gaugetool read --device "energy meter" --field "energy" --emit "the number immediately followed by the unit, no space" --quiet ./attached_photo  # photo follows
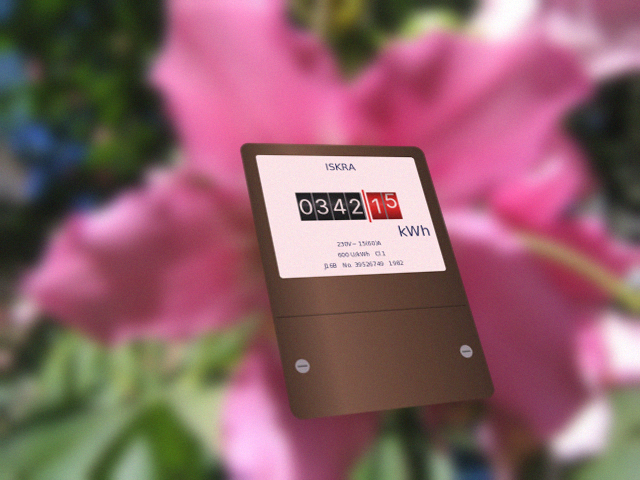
342.15kWh
